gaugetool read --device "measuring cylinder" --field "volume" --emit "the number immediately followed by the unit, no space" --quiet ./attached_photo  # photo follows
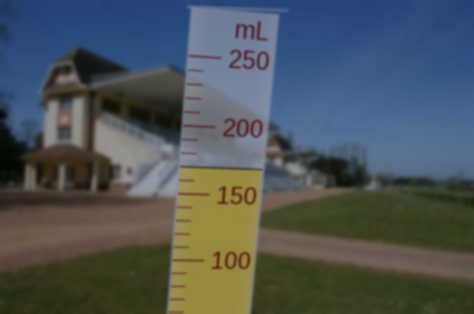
170mL
